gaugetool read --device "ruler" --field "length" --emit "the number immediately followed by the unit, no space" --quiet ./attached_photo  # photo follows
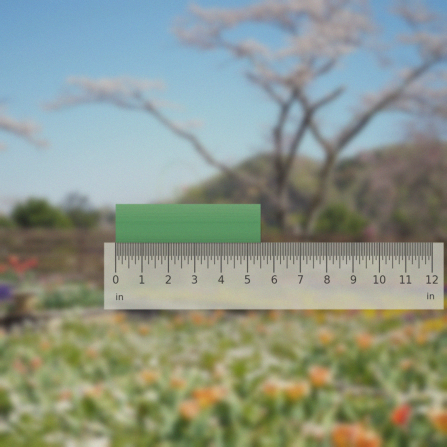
5.5in
